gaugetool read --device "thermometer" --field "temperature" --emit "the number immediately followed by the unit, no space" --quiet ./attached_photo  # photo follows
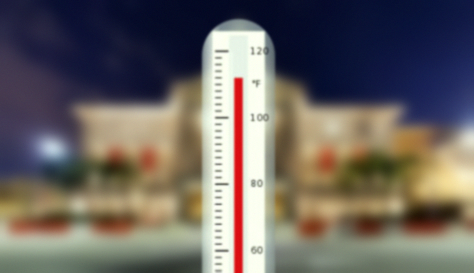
112°F
